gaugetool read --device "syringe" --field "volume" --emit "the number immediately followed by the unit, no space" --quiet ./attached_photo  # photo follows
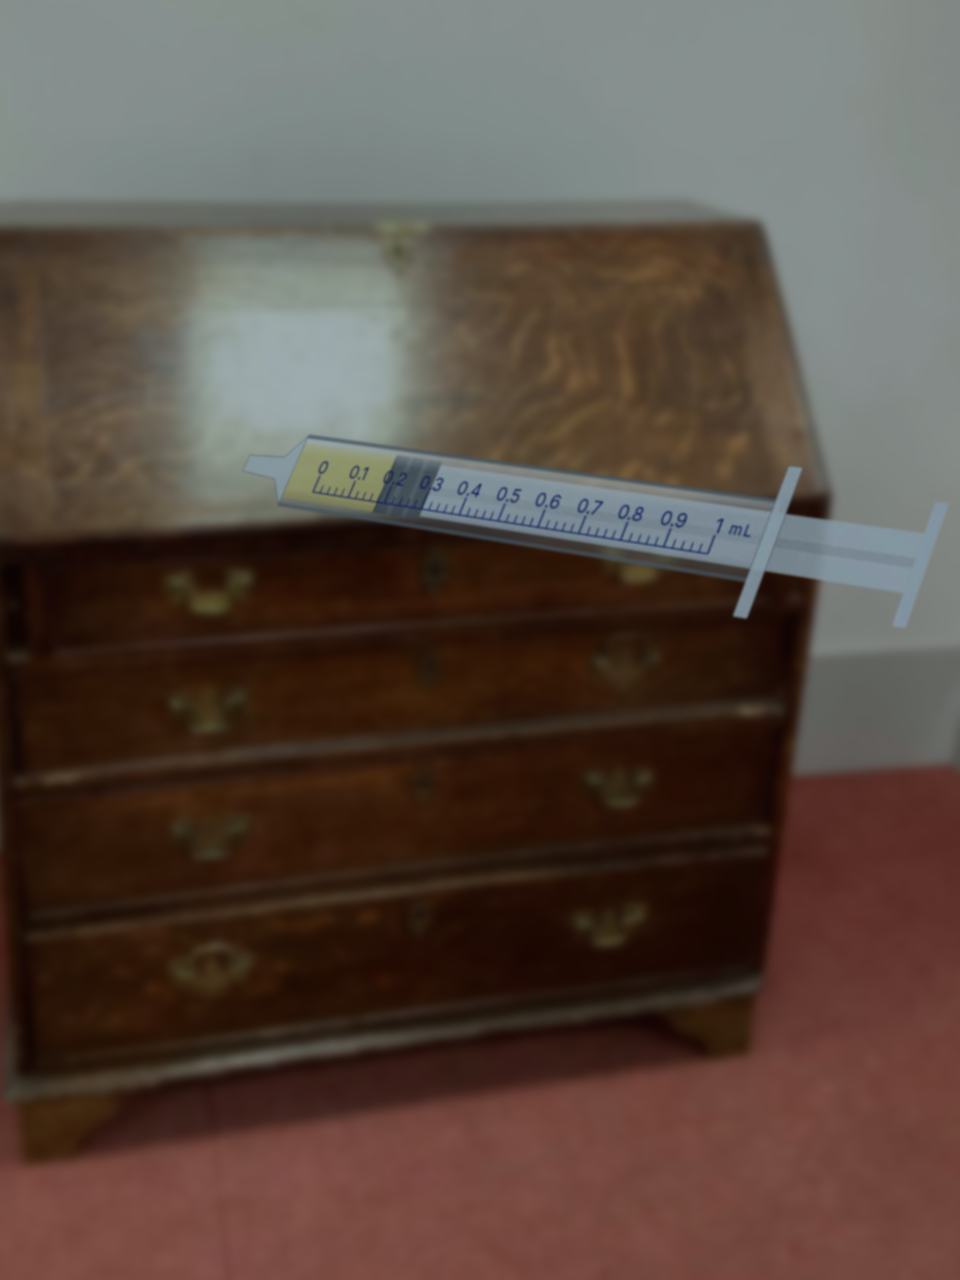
0.18mL
